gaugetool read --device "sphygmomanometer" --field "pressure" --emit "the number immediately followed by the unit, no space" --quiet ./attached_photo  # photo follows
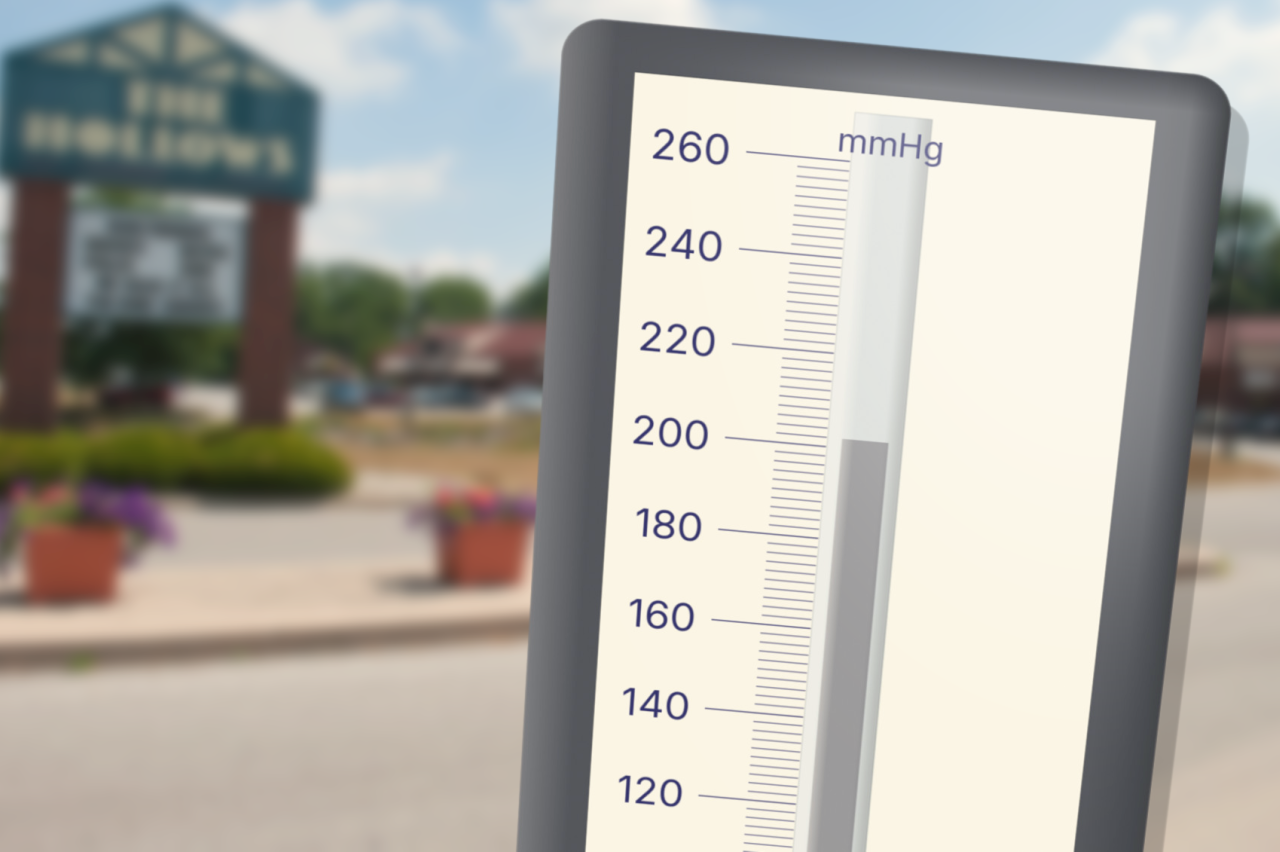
202mmHg
